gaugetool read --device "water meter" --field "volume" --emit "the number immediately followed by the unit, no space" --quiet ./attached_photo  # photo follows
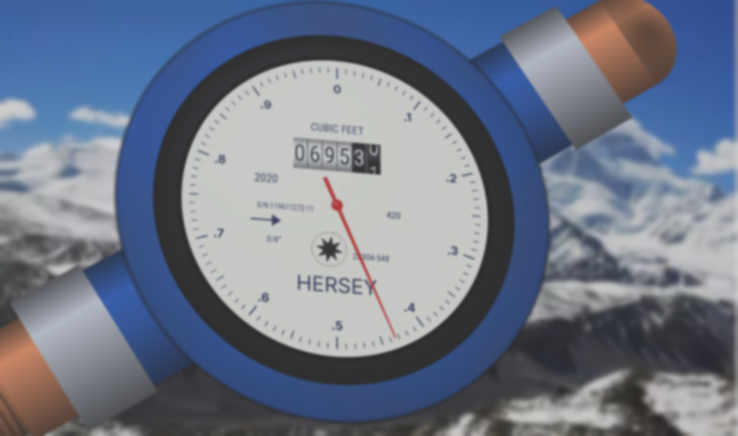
69530.43ft³
